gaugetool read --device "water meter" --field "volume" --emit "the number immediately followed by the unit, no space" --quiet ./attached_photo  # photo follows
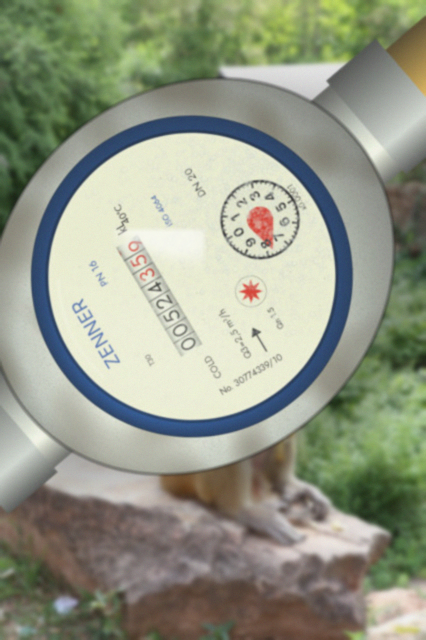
524.3587kL
